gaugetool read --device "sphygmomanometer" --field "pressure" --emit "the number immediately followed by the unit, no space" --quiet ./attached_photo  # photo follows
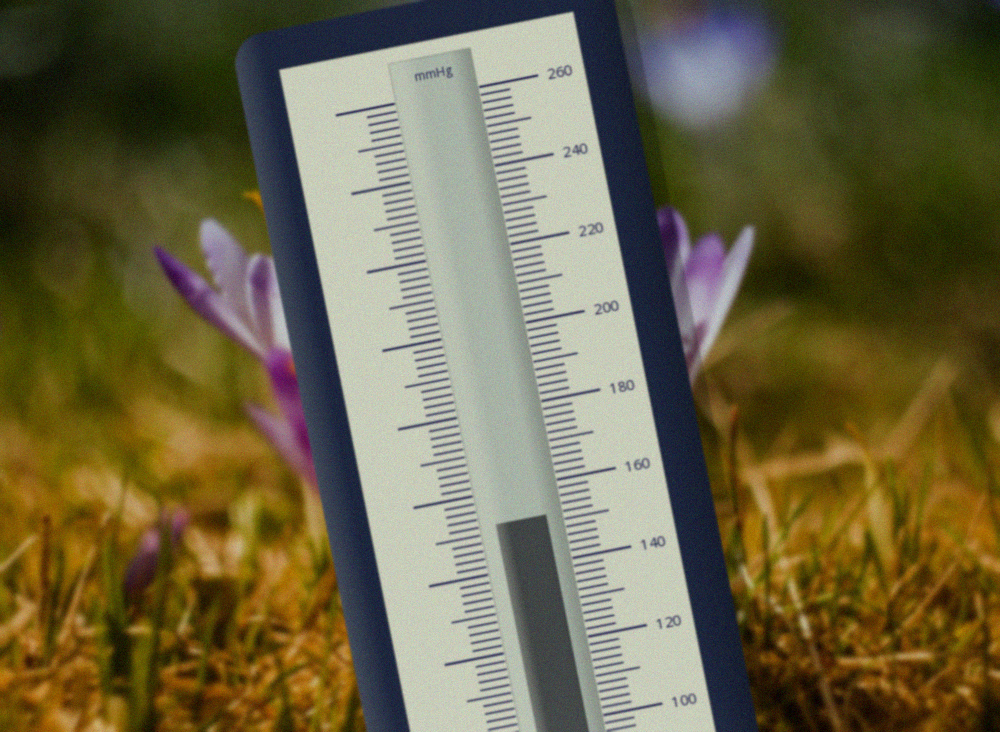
152mmHg
